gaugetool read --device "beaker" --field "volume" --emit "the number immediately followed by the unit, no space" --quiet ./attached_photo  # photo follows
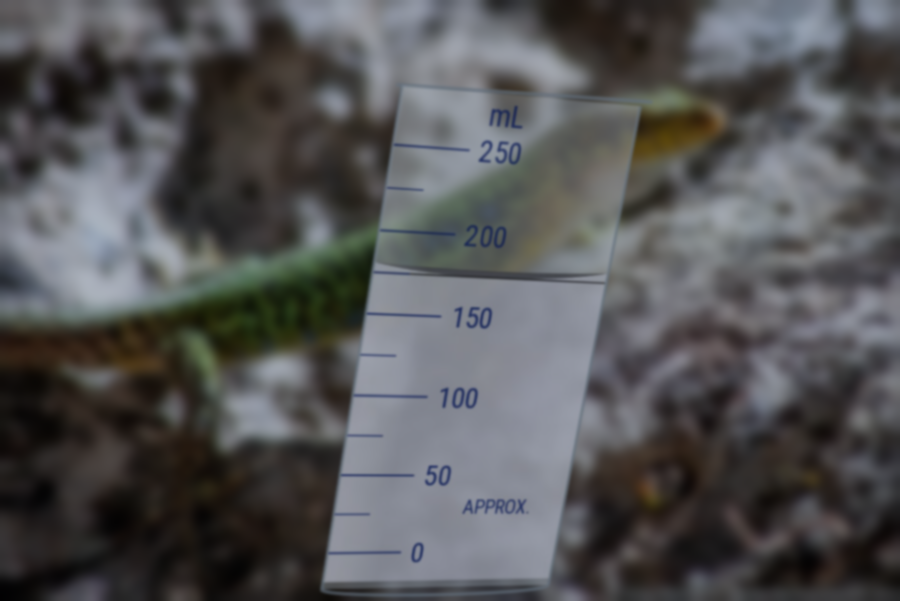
175mL
